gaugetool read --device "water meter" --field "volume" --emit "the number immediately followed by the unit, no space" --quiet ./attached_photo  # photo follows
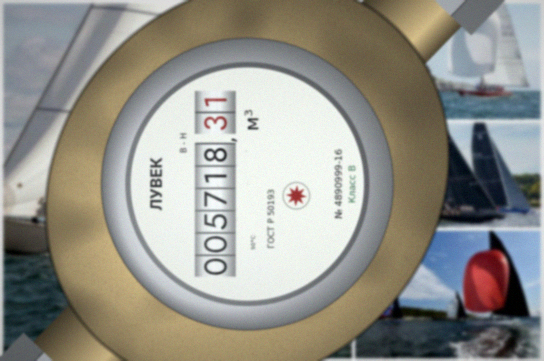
5718.31m³
